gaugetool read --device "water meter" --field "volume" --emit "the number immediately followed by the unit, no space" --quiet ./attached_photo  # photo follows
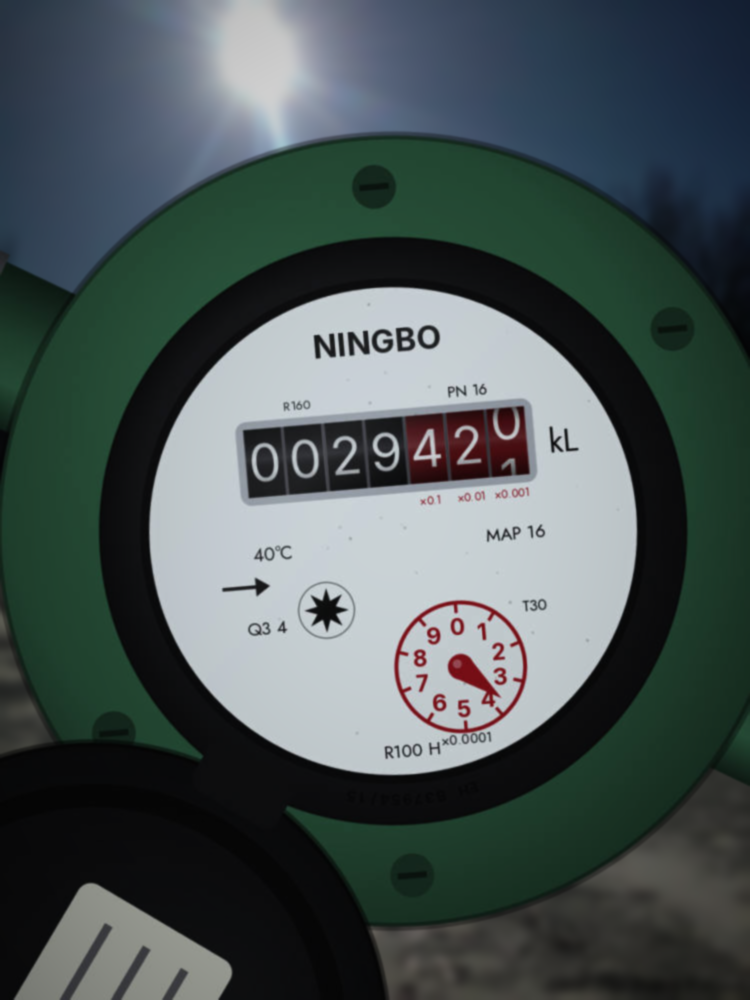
29.4203kL
